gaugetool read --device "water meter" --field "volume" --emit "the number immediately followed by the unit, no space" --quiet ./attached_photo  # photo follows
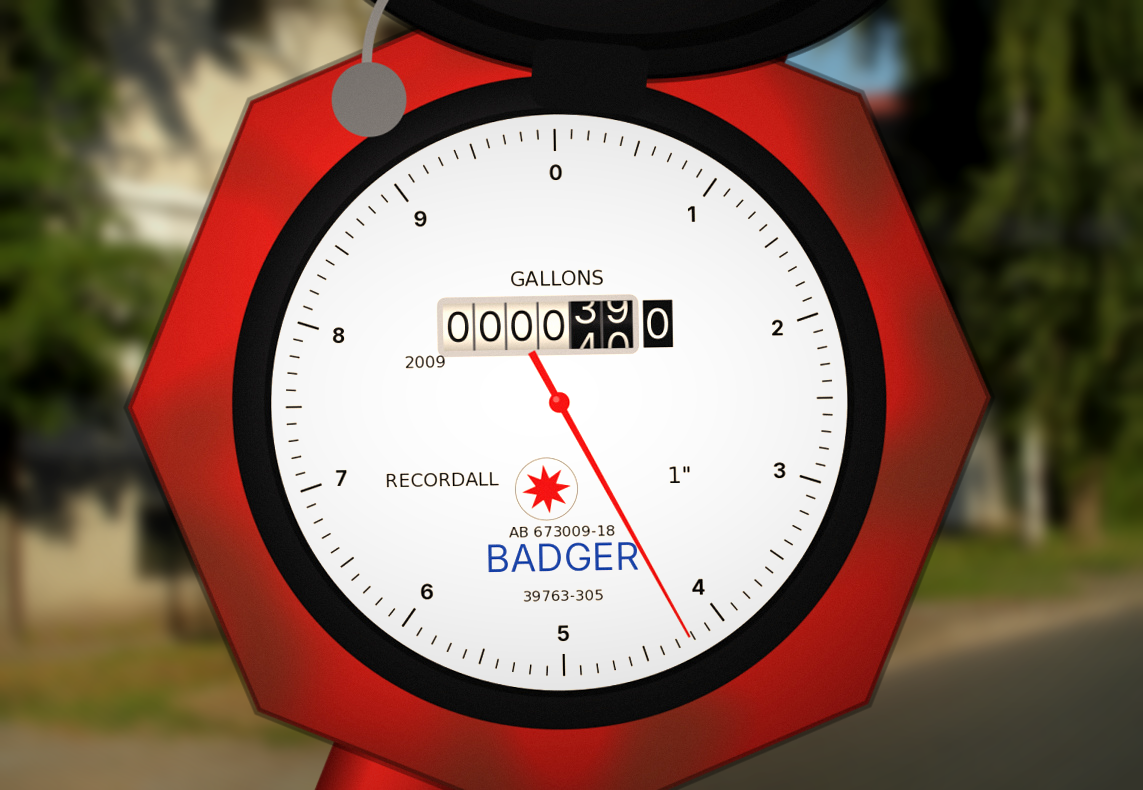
394.2gal
